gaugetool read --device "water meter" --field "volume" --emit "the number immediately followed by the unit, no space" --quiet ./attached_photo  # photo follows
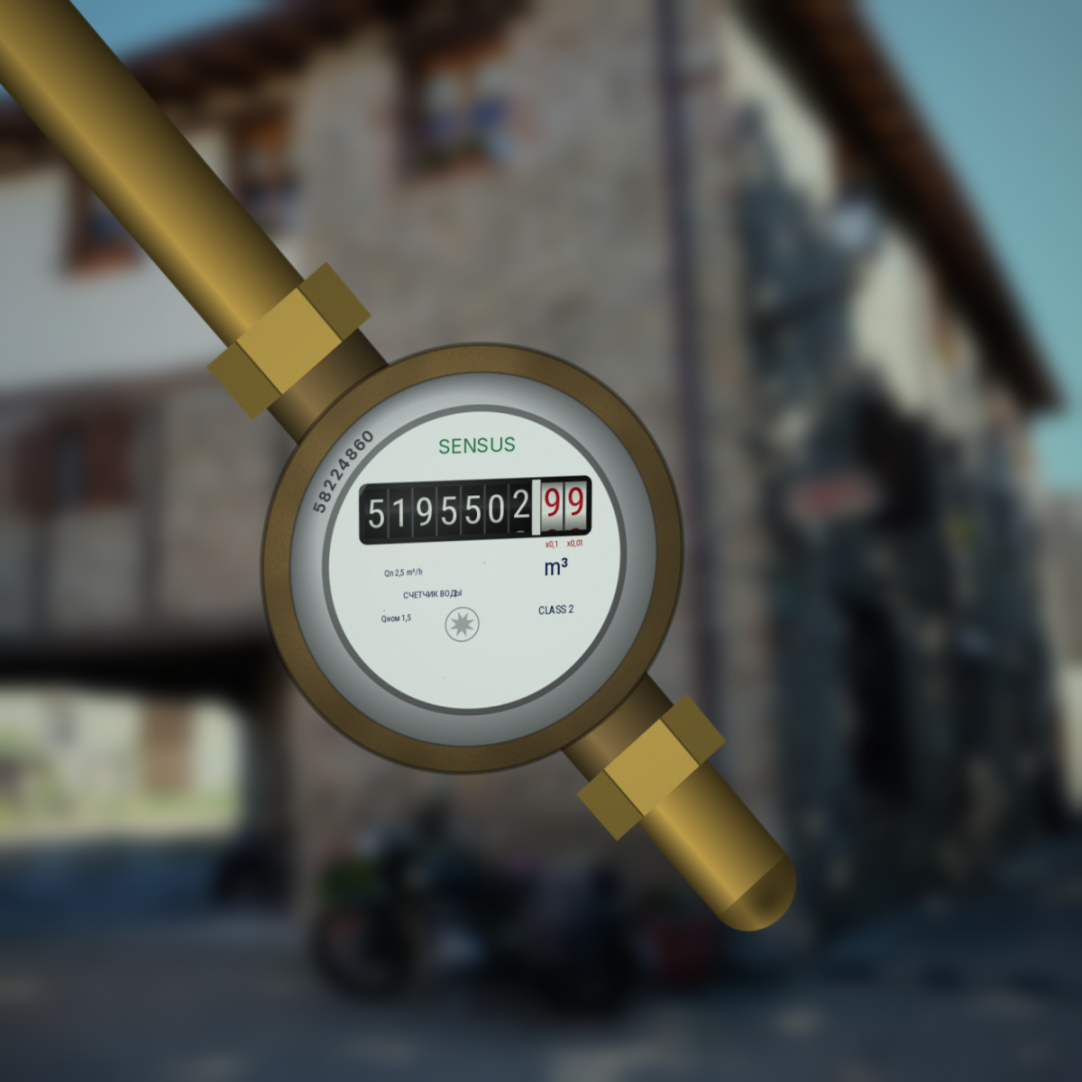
5195502.99m³
